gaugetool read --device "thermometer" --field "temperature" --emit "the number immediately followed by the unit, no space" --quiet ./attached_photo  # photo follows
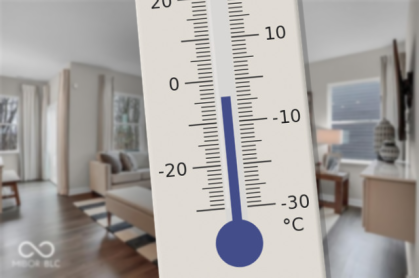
-4°C
